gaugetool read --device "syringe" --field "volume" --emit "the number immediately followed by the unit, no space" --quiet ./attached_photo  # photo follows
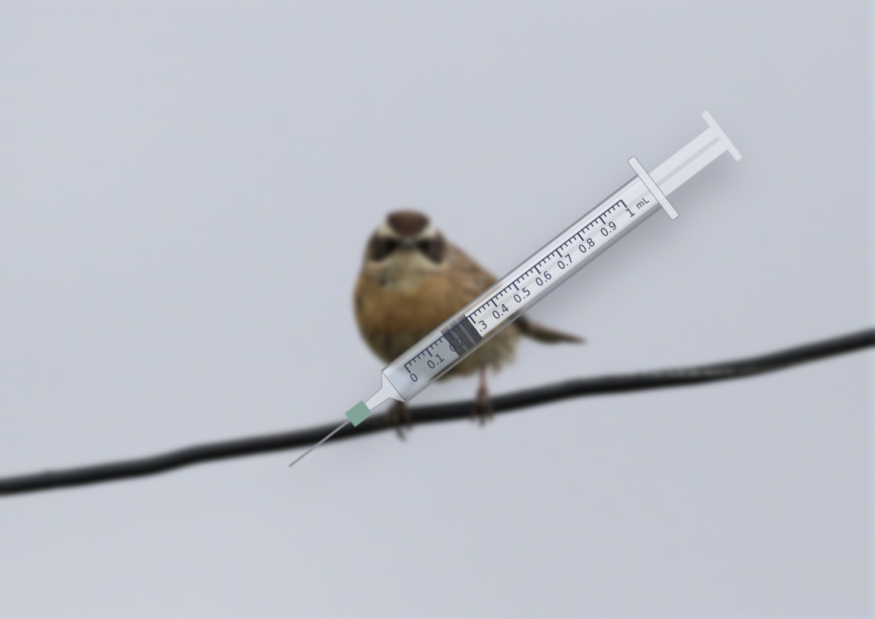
0.18mL
